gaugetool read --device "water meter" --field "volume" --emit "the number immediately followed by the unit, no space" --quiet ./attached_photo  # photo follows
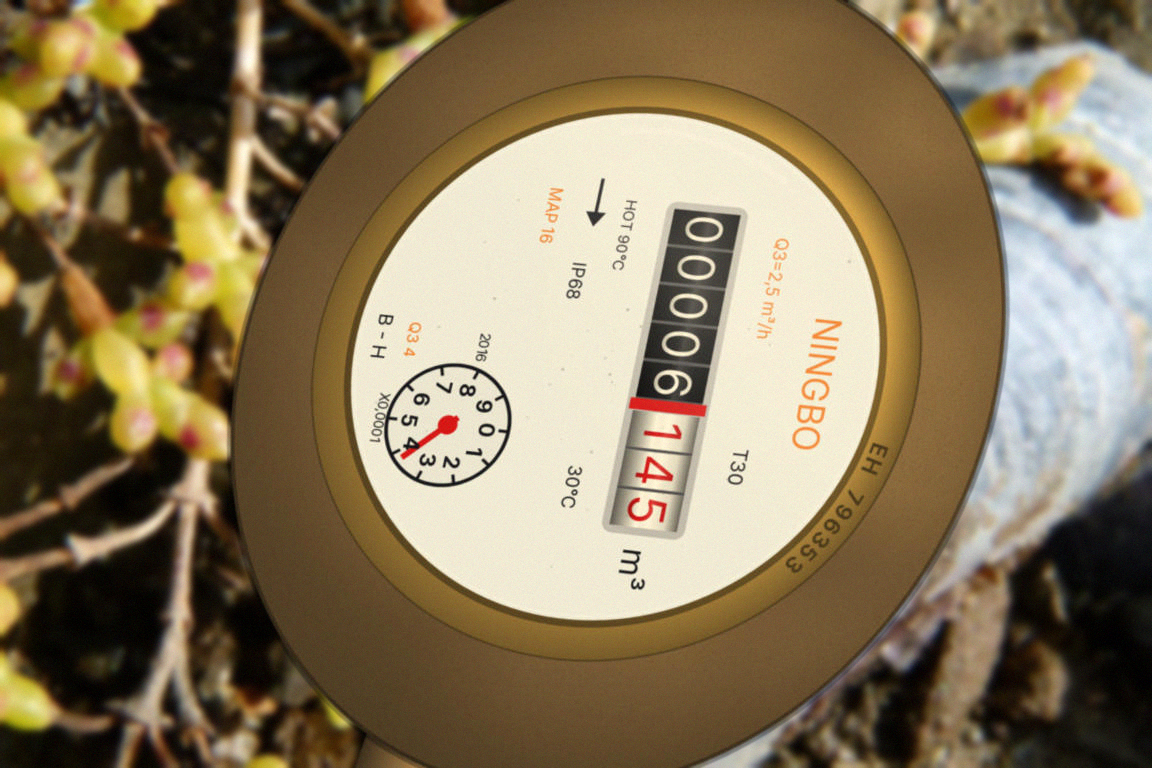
6.1453m³
